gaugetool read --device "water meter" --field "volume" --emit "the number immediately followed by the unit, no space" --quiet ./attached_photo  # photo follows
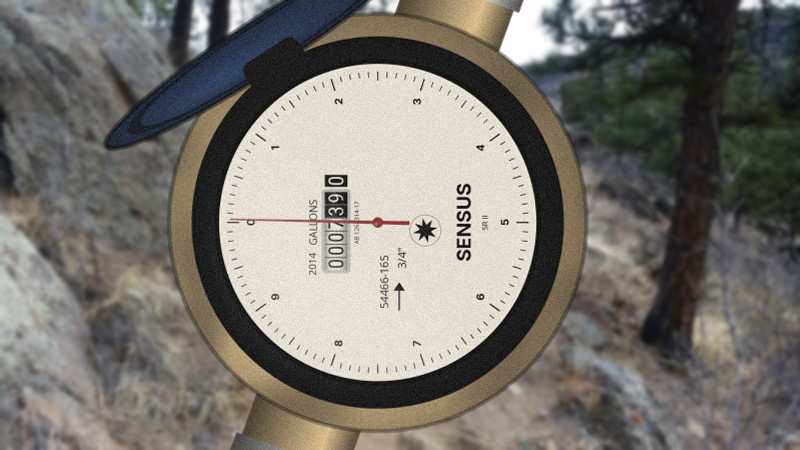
7390.0gal
